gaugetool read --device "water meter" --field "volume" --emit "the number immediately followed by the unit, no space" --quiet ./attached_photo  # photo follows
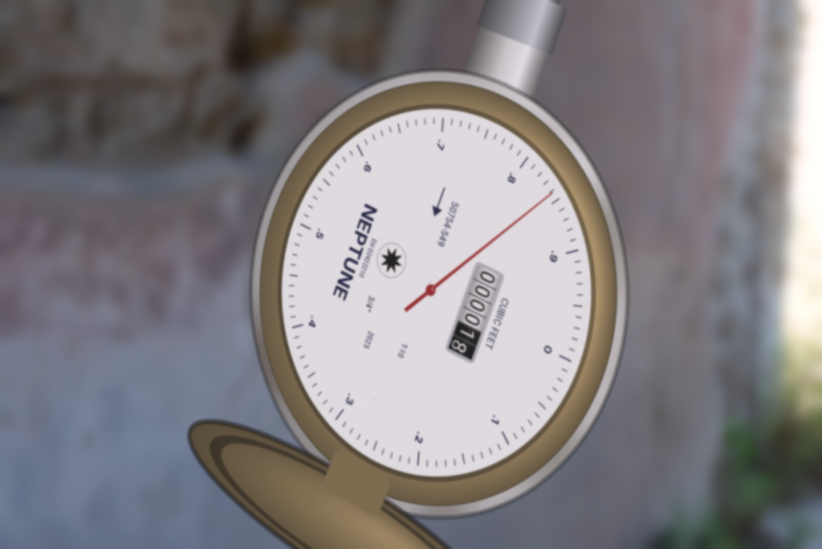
17.84ft³
